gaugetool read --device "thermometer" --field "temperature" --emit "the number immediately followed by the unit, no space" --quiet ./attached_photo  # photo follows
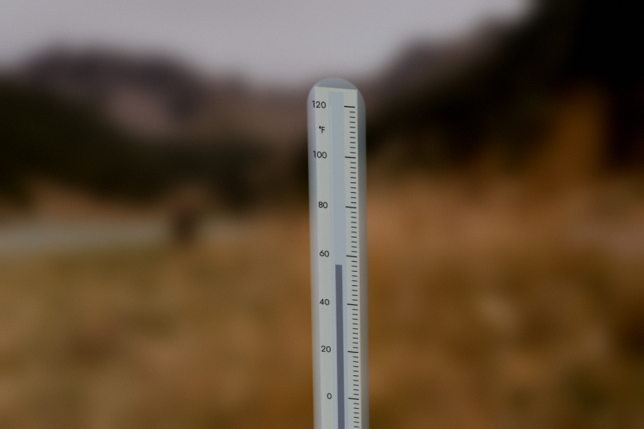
56°F
